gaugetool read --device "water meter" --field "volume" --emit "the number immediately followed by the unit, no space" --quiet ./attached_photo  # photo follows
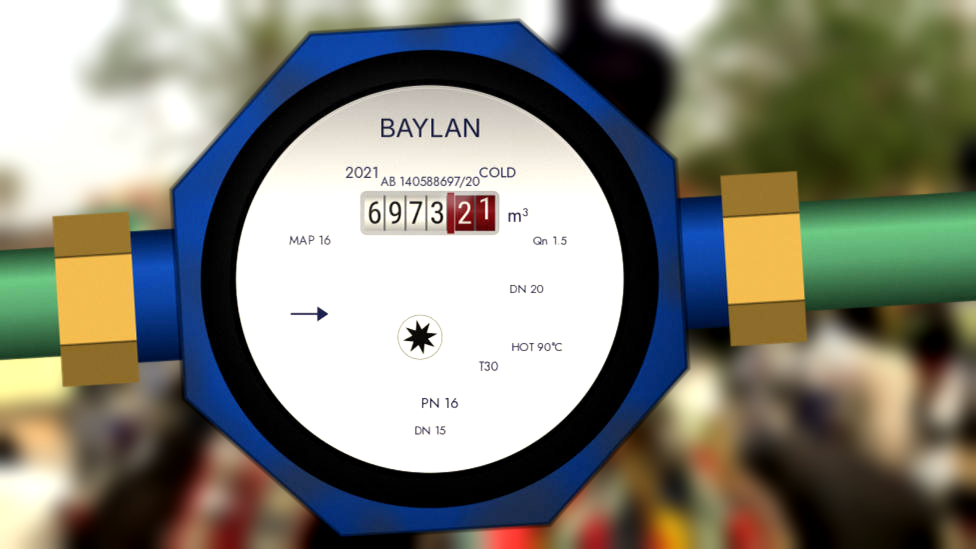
6973.21m³
